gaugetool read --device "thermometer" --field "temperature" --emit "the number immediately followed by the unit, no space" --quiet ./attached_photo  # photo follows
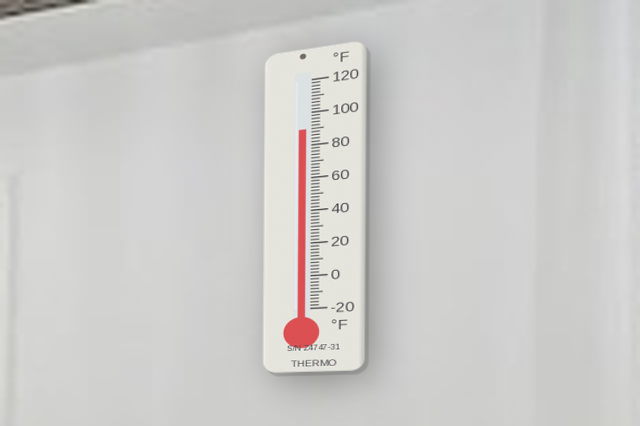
90°F
